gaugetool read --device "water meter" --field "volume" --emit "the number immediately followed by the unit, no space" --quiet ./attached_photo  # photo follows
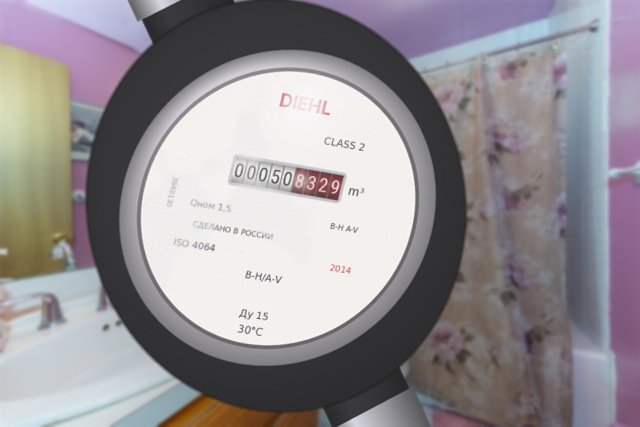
50.8329m³
